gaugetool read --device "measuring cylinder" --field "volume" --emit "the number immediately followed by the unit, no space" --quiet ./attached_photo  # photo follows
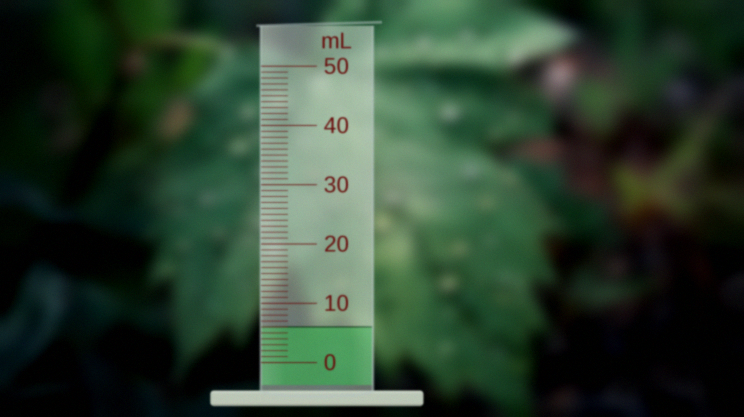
6mL
